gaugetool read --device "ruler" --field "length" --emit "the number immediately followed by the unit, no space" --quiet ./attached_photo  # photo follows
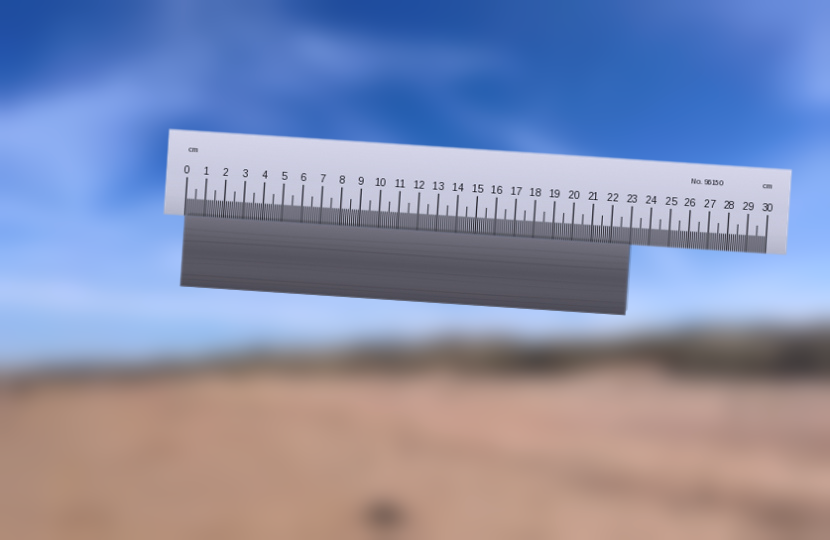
23cm
